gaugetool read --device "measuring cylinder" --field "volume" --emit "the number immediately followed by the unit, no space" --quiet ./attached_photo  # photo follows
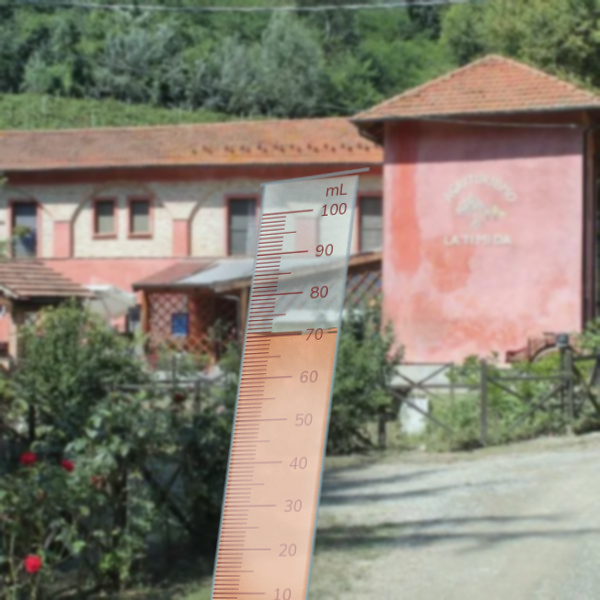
70mL
